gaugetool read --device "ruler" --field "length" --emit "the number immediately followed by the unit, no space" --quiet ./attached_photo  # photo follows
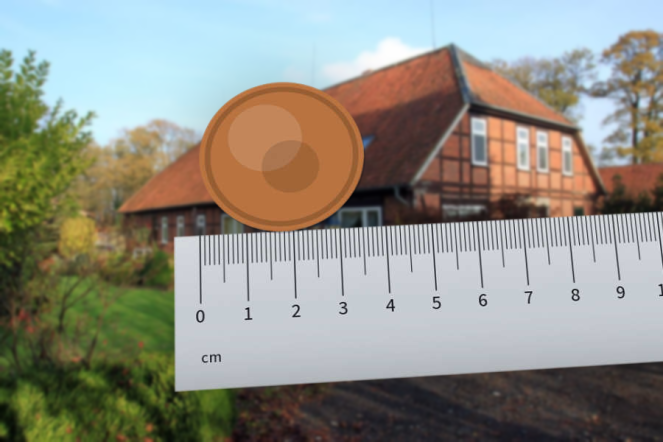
3.6cm
